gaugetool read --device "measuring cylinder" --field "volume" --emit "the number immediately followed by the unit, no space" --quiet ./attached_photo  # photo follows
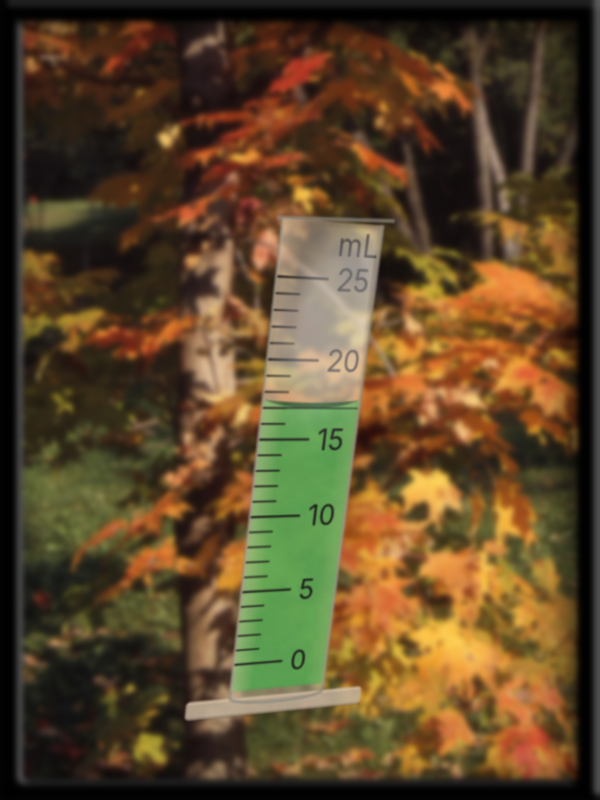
17mL
